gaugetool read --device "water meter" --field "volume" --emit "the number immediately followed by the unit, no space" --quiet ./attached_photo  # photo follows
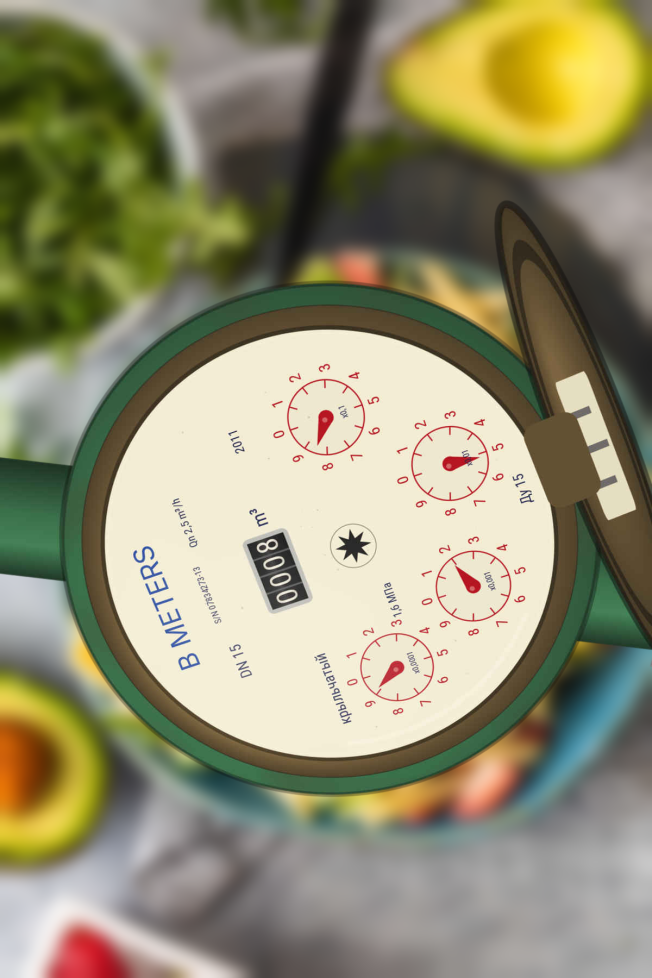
8.8519m³
